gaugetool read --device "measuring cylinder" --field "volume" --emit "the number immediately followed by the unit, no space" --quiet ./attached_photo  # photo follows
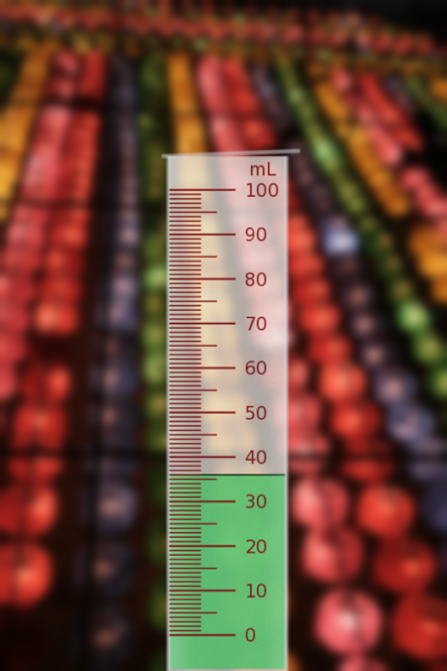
36mL
